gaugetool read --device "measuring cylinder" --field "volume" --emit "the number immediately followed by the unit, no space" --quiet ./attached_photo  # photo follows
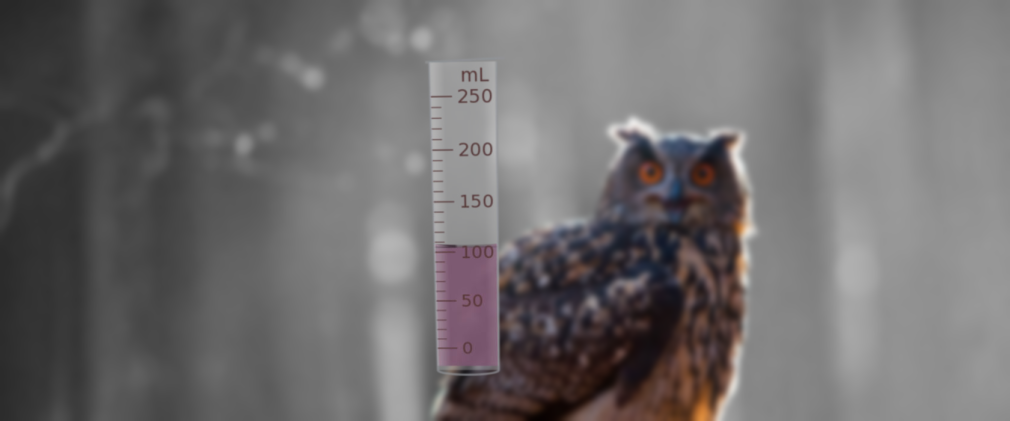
105mL
